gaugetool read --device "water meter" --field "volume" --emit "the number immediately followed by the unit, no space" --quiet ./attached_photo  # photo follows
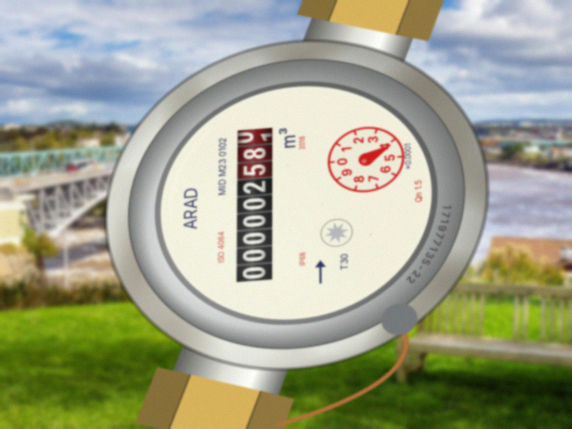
2.5804m³
